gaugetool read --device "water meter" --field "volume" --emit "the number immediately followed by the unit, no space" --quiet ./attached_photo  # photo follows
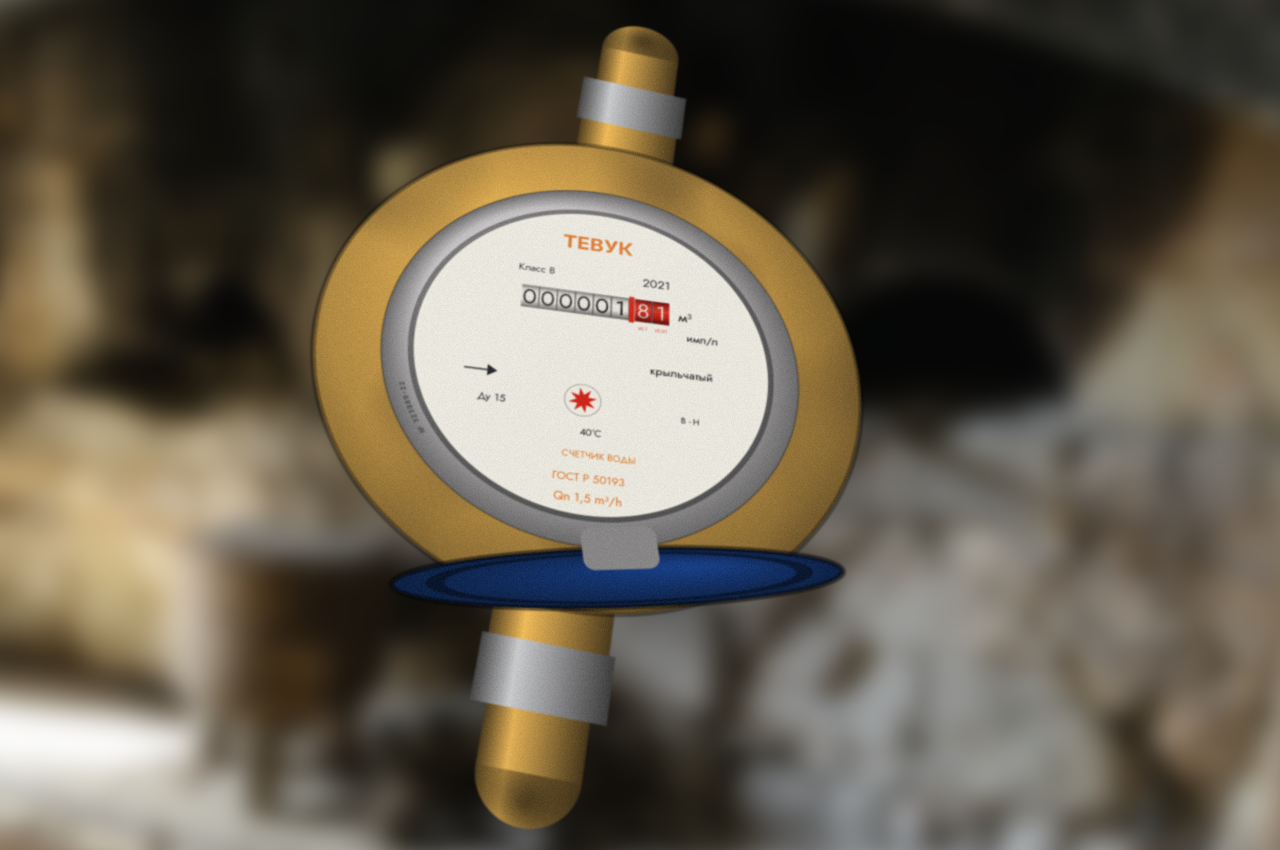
1.81m³
